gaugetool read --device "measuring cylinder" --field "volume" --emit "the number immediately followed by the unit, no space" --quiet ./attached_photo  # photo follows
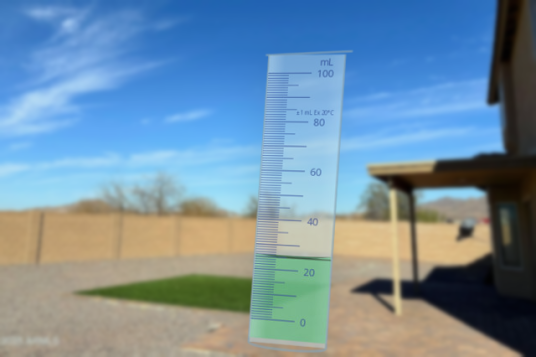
25mL
